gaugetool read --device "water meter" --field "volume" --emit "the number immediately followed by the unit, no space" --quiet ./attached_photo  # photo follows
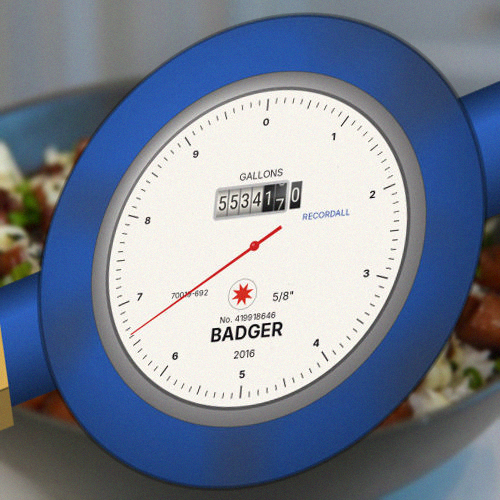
5534166.6gal
